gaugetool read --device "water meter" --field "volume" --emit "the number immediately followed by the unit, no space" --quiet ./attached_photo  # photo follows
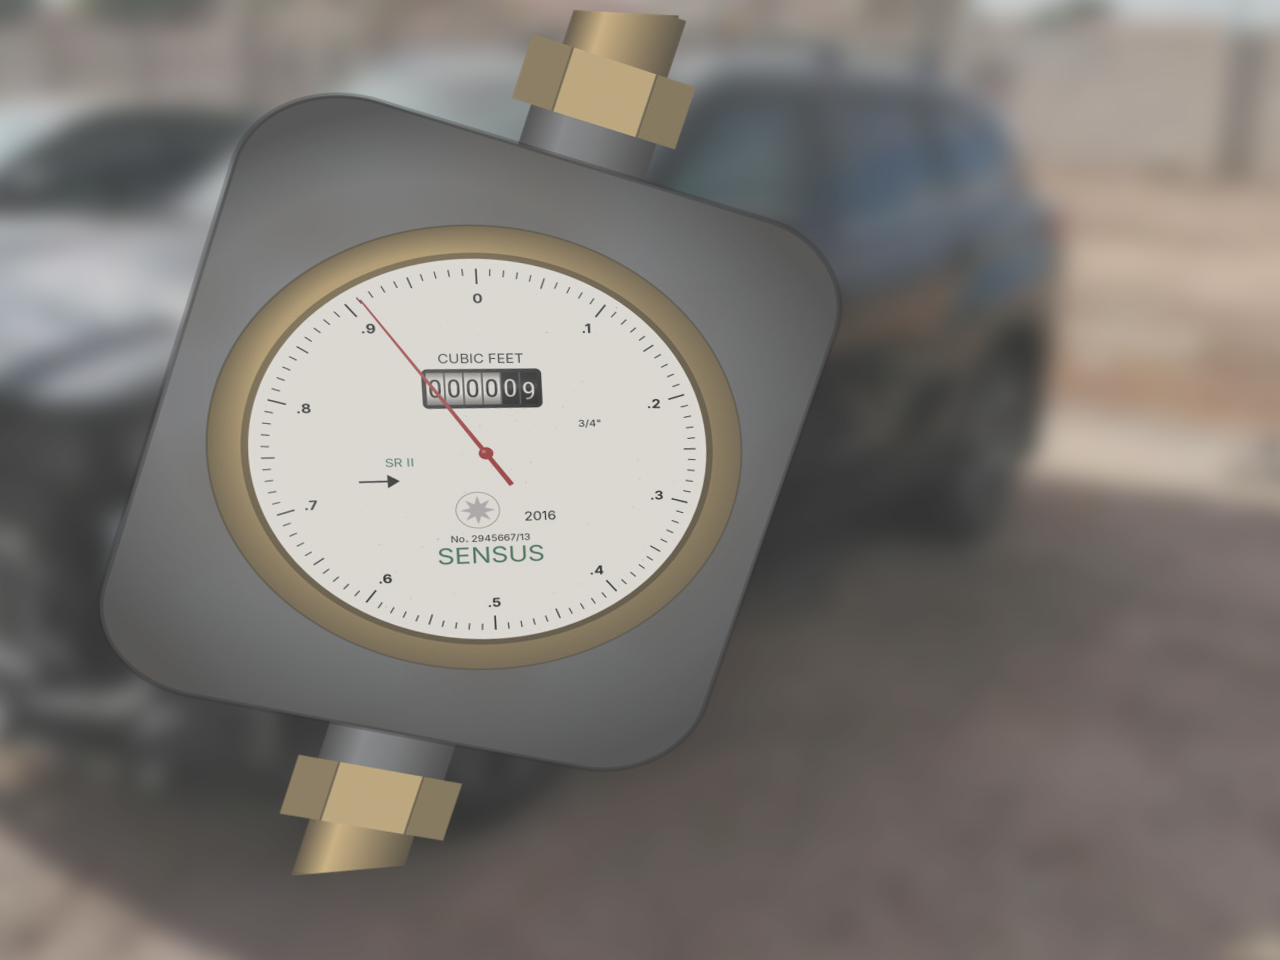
8.91ft³
